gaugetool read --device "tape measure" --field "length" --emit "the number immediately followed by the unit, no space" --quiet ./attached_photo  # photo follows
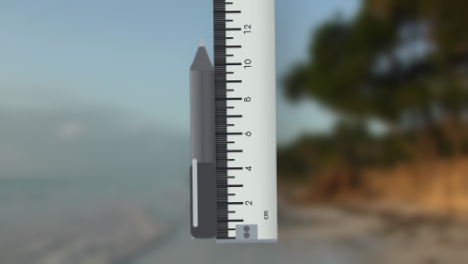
11.5cm
